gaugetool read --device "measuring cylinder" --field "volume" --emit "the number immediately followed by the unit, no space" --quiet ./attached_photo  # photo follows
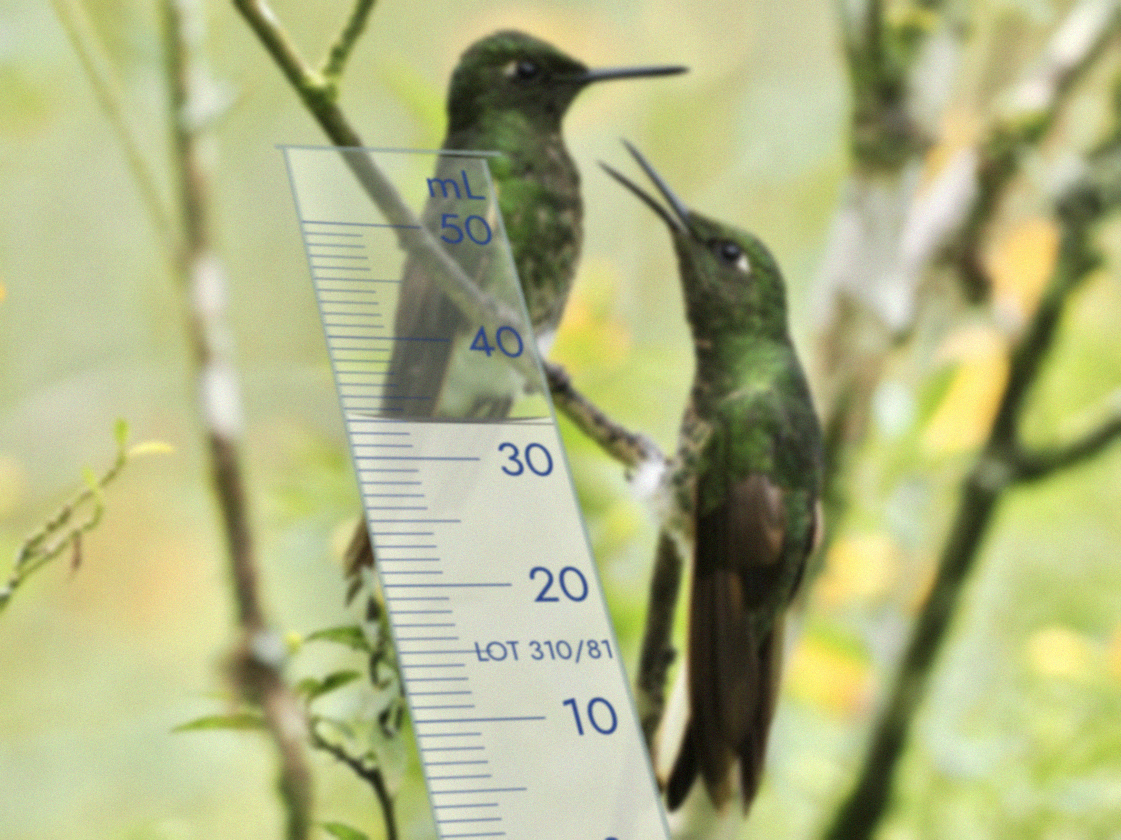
33mL
